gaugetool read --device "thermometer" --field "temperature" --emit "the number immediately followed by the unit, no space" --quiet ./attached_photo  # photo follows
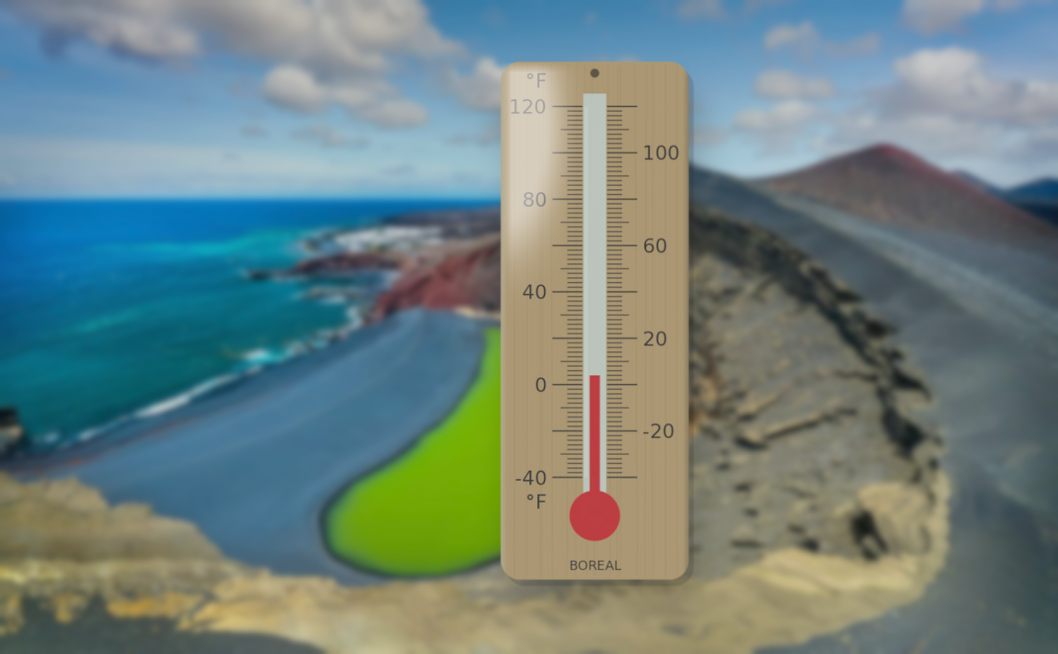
4°F
